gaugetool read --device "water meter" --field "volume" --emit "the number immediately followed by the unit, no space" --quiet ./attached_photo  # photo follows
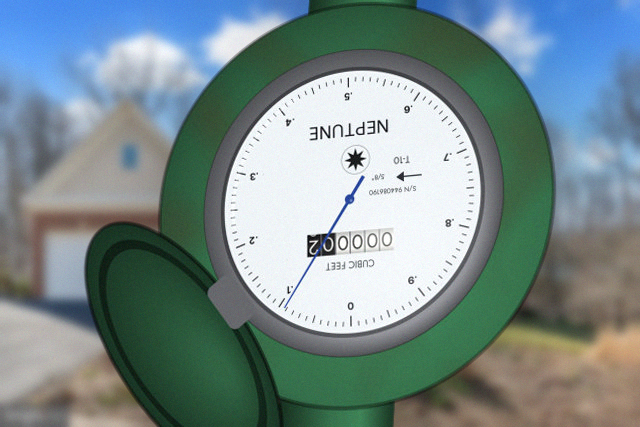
2.09ft³
